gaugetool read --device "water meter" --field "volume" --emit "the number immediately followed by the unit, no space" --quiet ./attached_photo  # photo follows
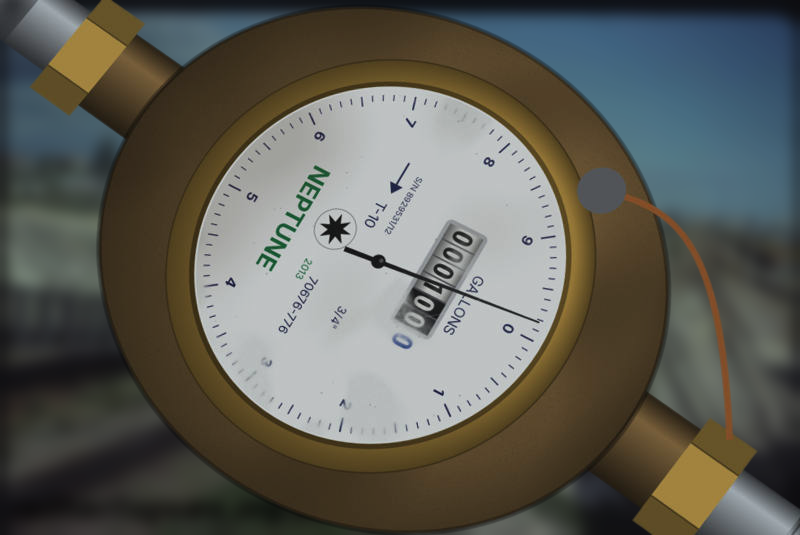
999.8gal
